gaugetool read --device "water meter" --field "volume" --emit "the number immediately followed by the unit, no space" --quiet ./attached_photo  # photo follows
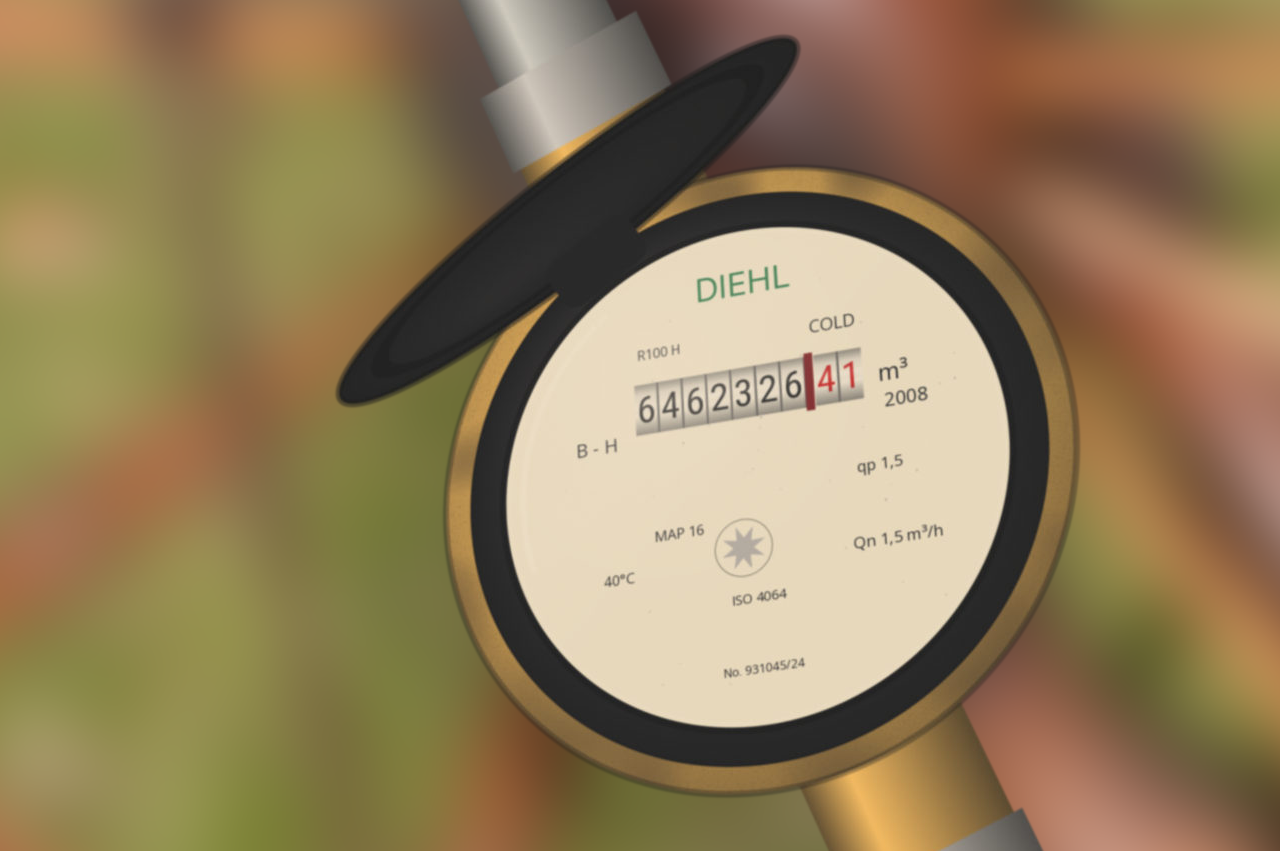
6462326.41m³
